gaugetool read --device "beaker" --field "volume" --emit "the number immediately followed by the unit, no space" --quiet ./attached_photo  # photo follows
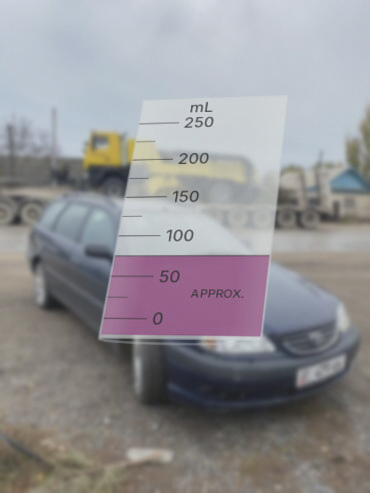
75mL
